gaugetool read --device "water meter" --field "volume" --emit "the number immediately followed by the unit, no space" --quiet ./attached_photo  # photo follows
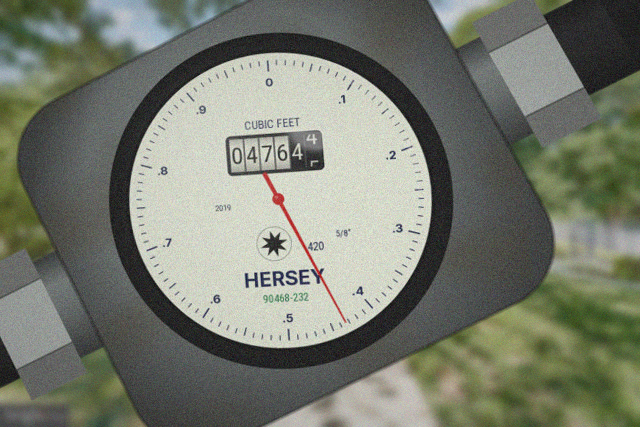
47644.43ft³
